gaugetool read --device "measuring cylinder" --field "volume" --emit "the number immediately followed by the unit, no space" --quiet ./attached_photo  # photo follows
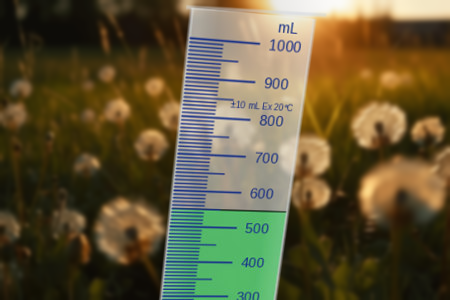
550mL
